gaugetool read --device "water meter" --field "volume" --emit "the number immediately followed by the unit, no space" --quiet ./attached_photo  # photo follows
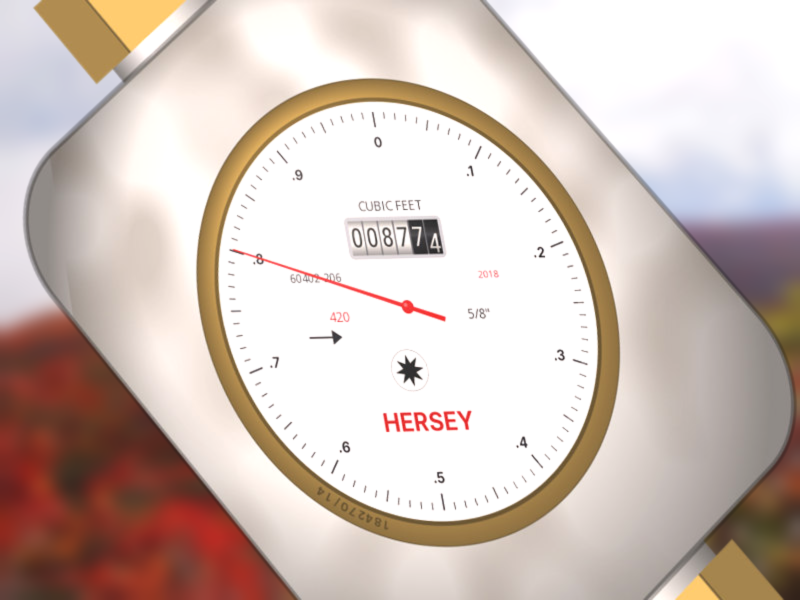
8773.80ft³
